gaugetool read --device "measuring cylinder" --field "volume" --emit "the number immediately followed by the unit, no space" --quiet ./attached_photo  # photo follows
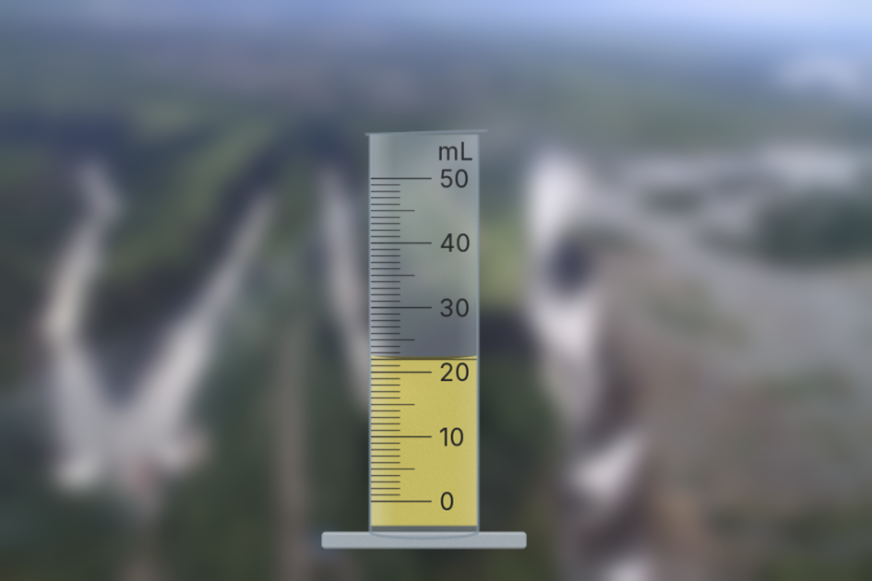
22mL
